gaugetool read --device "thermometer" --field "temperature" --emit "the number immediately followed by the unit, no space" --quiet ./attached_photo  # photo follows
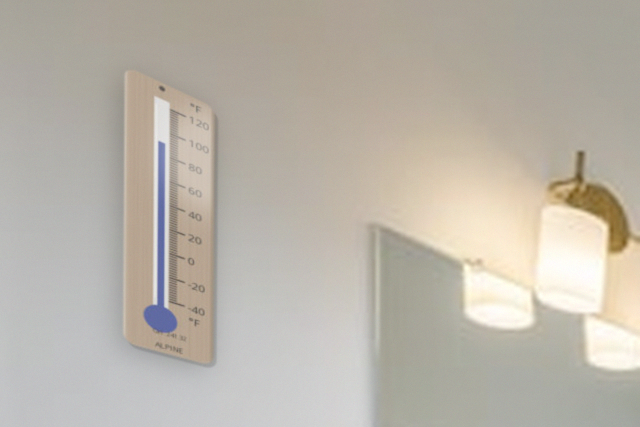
90°F
